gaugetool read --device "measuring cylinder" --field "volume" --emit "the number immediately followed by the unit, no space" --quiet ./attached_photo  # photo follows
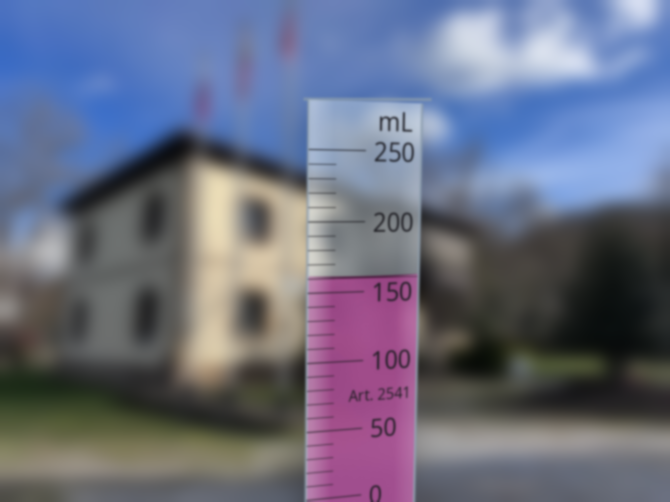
160mL
